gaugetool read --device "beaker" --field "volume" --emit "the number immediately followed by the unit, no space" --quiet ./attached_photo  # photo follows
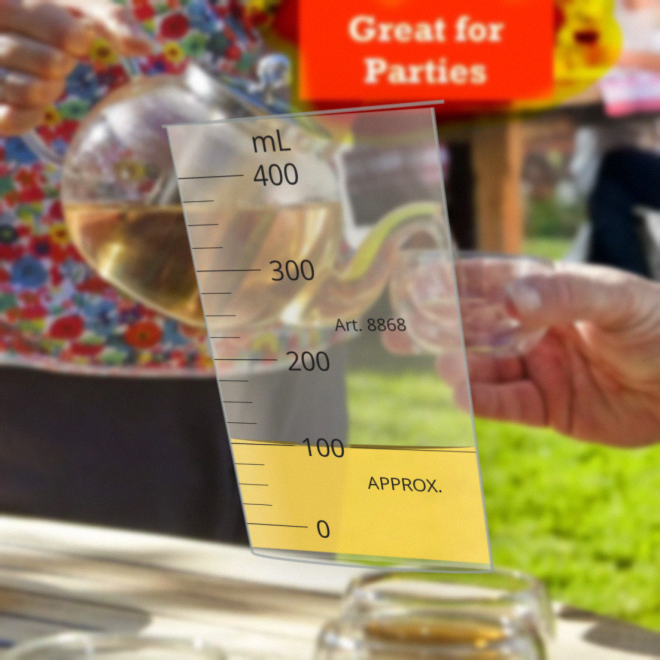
100mL
